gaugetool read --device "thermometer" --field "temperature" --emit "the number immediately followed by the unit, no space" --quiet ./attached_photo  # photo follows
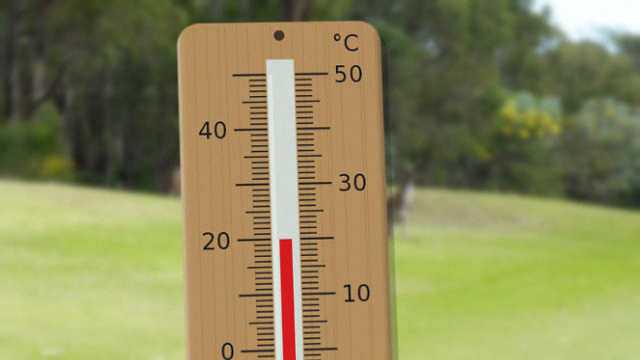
20°C
